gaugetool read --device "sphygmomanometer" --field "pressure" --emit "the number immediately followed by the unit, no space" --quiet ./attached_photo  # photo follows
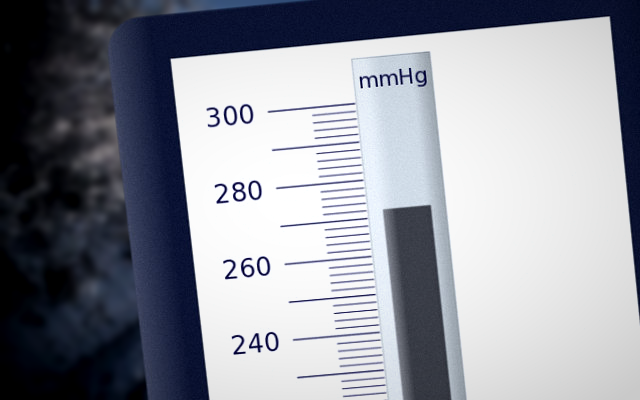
272mmHg
